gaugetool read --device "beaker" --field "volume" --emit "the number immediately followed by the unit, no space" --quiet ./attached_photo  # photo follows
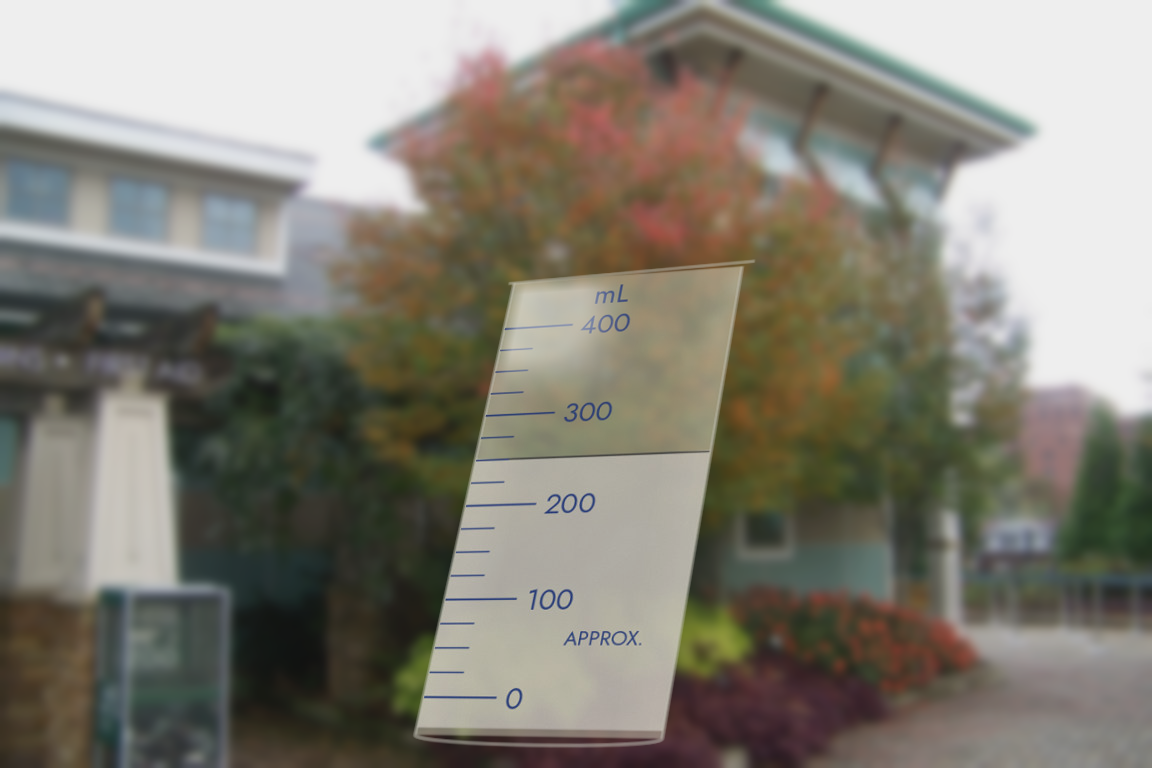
250mL
